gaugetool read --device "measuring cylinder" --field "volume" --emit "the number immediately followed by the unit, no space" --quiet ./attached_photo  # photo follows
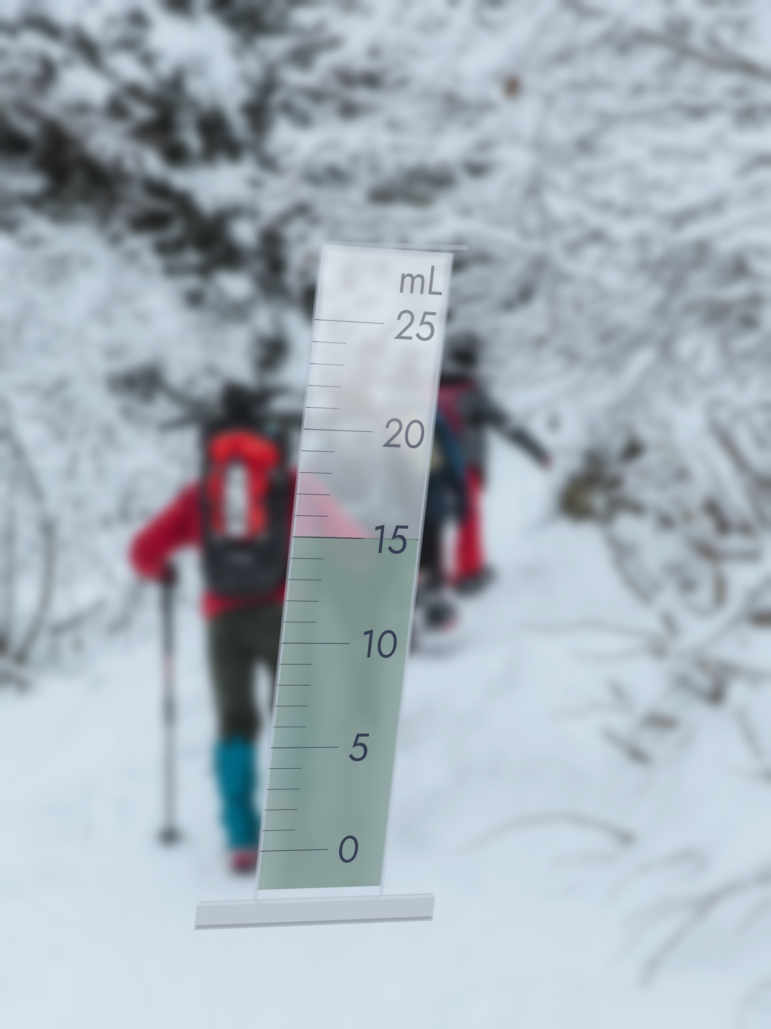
15mL
